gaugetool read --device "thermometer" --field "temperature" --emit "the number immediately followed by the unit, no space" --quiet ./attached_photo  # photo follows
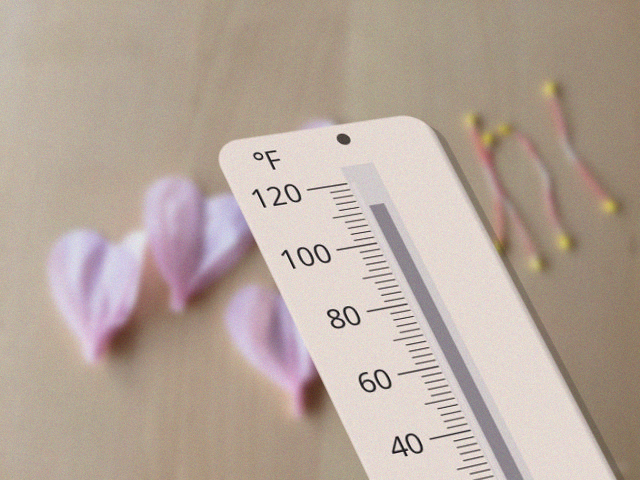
112°F
